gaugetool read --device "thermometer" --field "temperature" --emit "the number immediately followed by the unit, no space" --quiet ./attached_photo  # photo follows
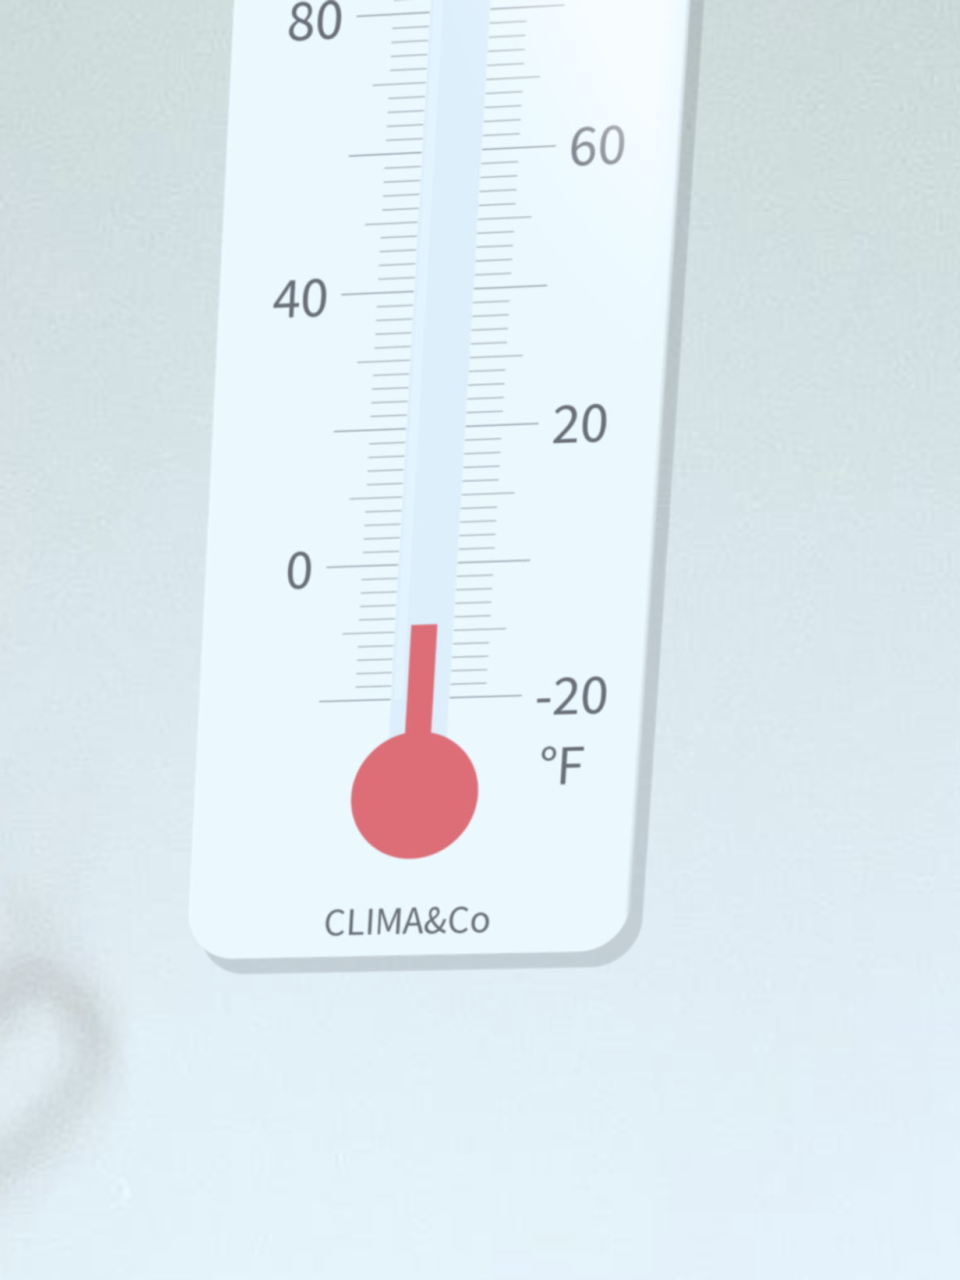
-9°F
